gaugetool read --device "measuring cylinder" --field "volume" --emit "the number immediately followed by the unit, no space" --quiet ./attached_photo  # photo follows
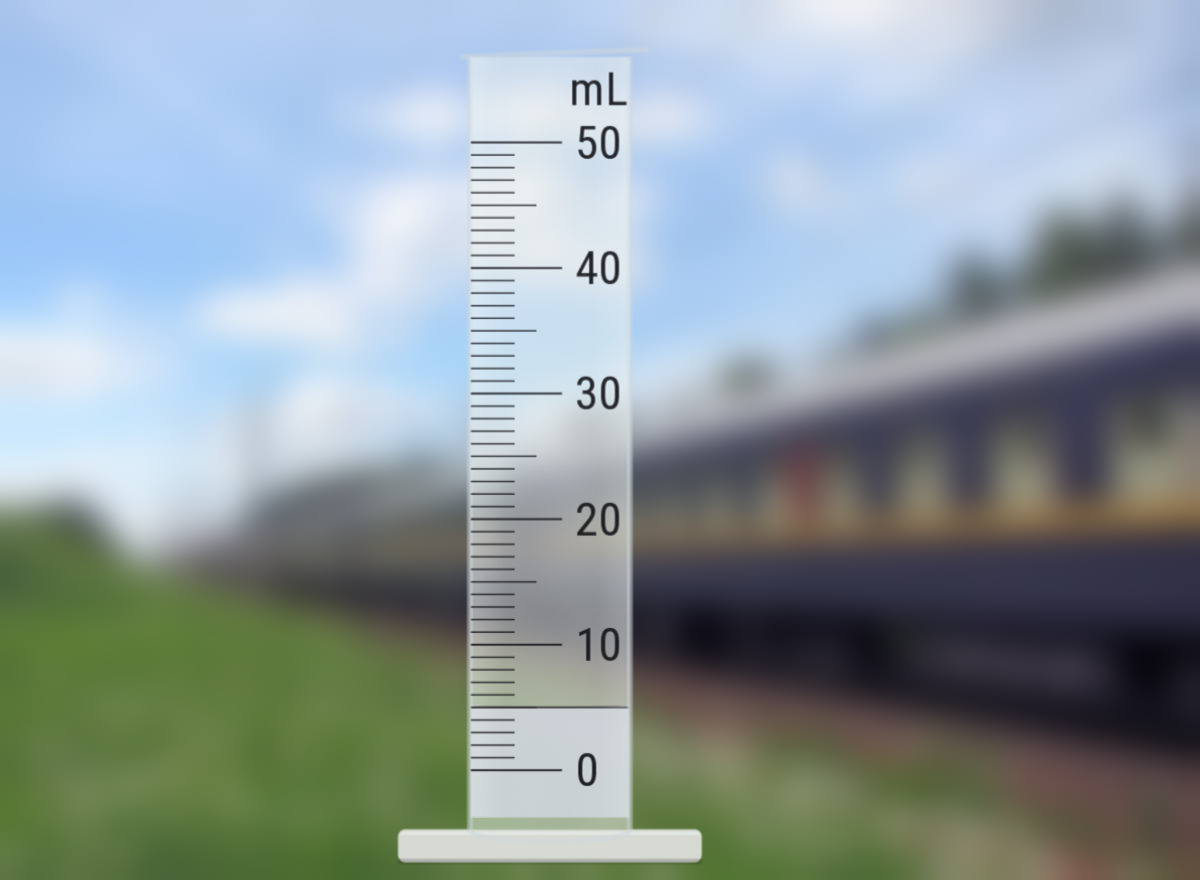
5mL
